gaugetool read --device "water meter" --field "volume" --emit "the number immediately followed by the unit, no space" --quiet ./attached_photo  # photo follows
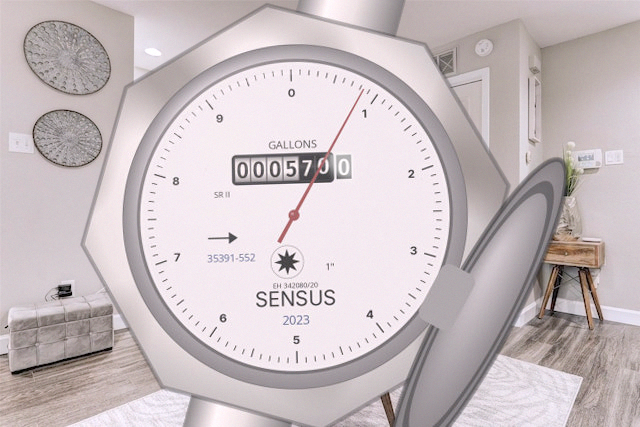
5700.8gal
